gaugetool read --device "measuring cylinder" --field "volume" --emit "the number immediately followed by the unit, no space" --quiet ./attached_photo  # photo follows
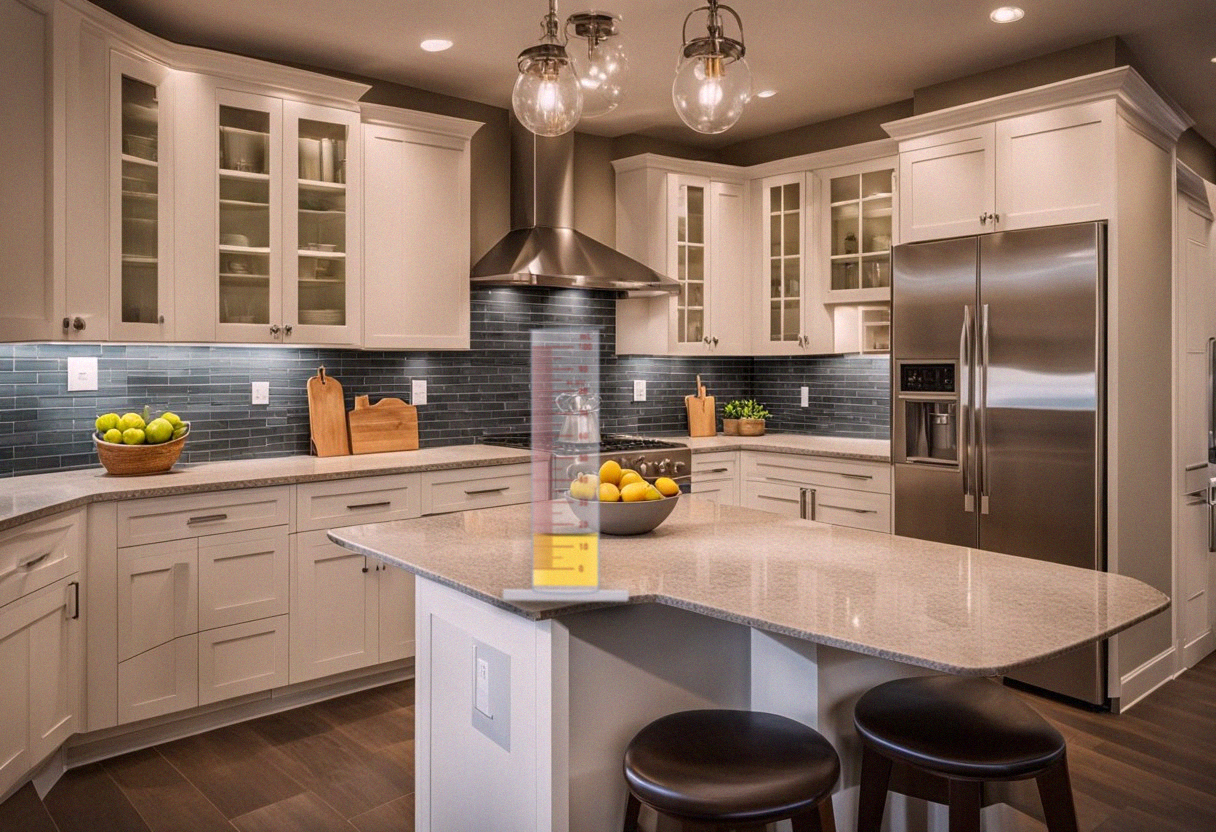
15mL
